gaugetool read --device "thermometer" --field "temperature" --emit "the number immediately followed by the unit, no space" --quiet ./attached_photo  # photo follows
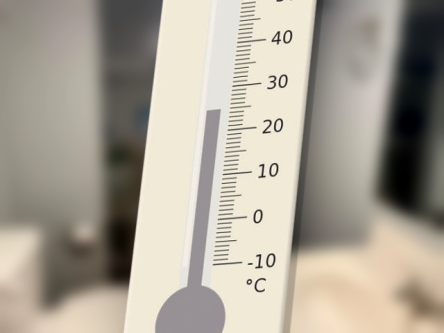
25°C
